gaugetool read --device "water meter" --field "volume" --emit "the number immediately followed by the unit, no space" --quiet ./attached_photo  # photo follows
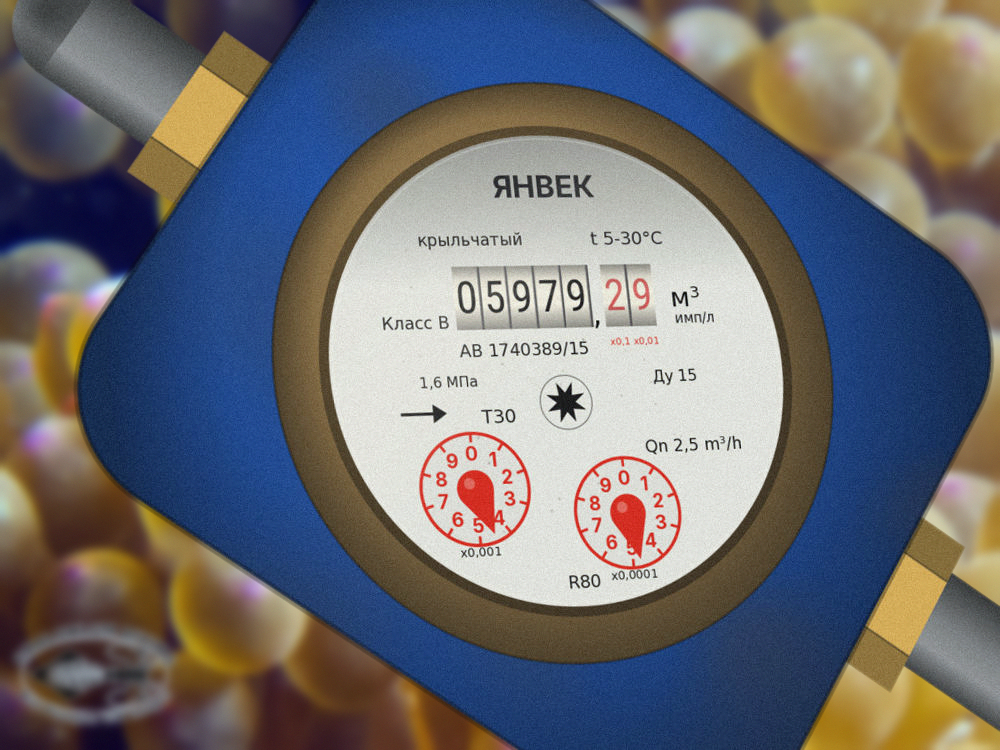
5979.2944m³
